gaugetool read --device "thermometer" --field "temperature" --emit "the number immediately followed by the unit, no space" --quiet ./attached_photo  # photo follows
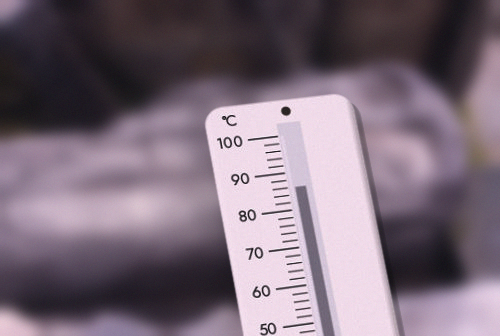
86°C
